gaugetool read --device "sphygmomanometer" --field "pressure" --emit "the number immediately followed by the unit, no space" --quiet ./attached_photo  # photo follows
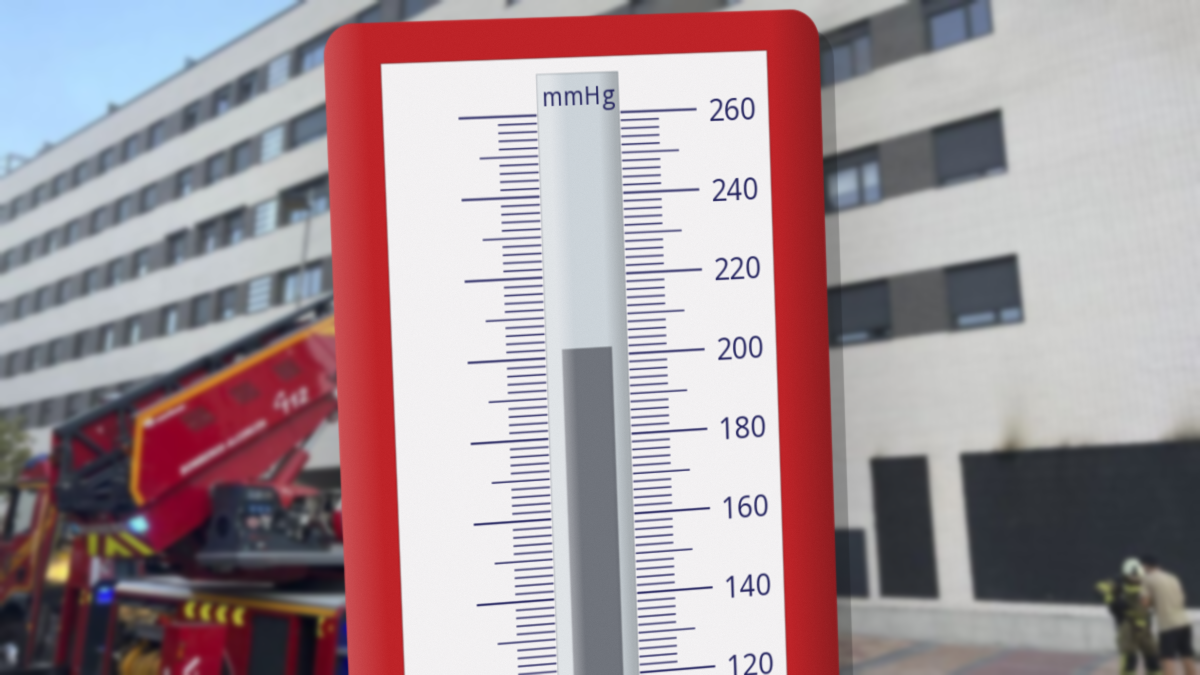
202mmHg
